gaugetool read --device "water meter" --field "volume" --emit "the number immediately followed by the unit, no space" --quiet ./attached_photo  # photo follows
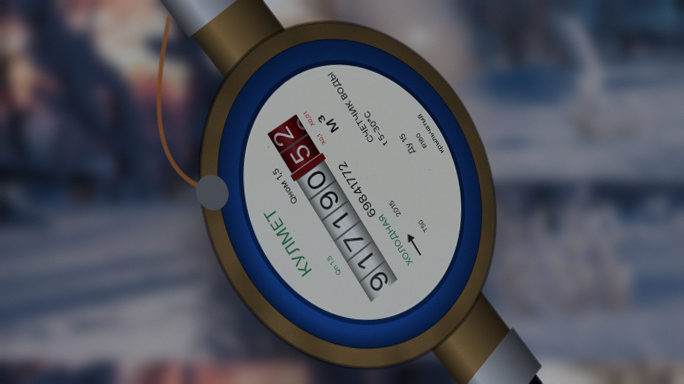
917190.52m³
